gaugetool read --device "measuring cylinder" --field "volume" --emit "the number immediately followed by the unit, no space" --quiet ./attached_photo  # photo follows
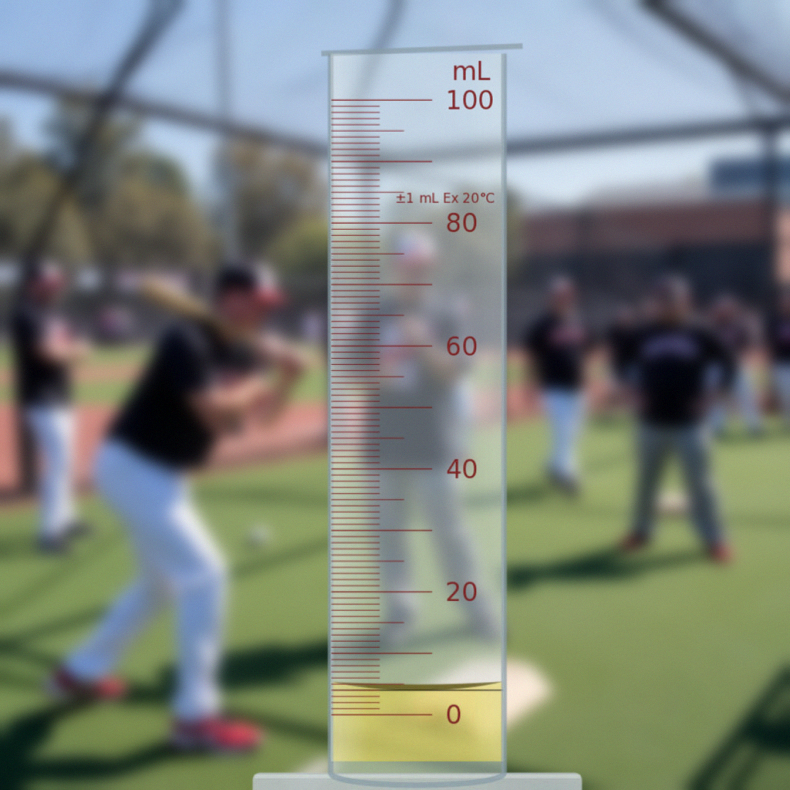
4mL
